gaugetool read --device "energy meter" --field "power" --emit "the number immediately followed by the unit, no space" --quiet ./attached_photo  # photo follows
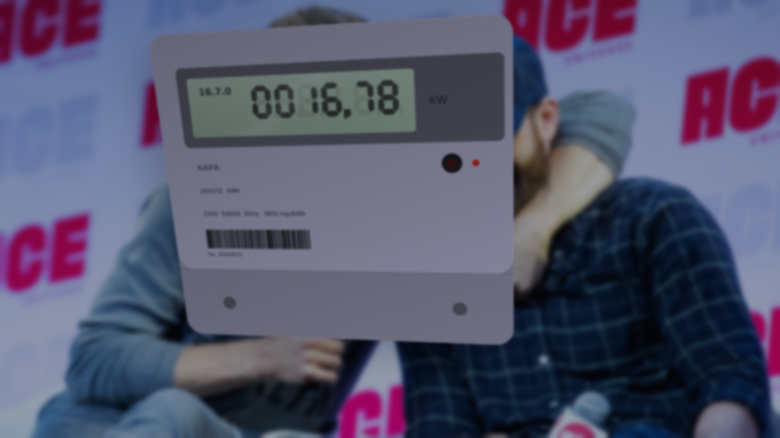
16.78kW
